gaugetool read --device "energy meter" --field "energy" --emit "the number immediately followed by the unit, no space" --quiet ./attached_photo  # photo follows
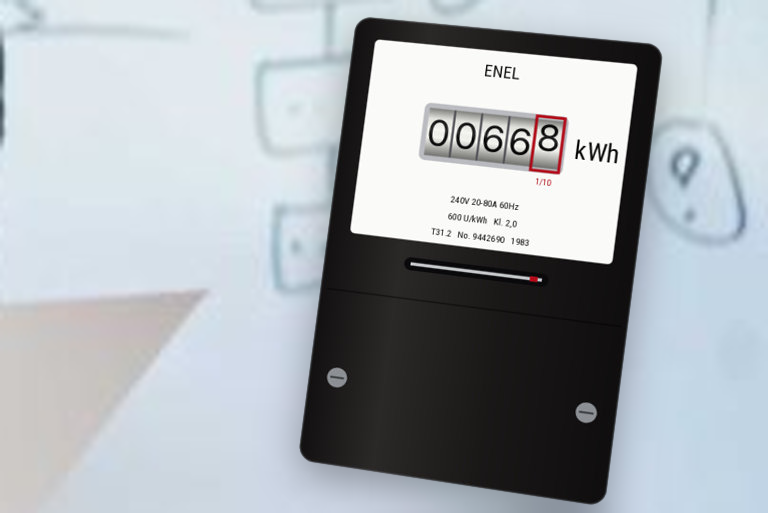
66.8kWh
